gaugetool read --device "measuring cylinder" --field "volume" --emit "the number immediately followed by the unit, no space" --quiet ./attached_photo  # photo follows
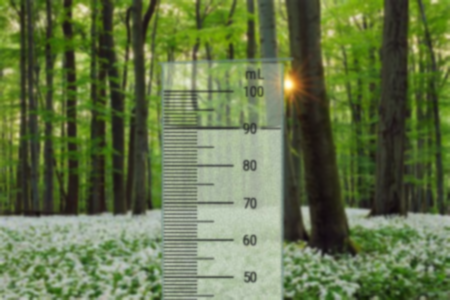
90mL
